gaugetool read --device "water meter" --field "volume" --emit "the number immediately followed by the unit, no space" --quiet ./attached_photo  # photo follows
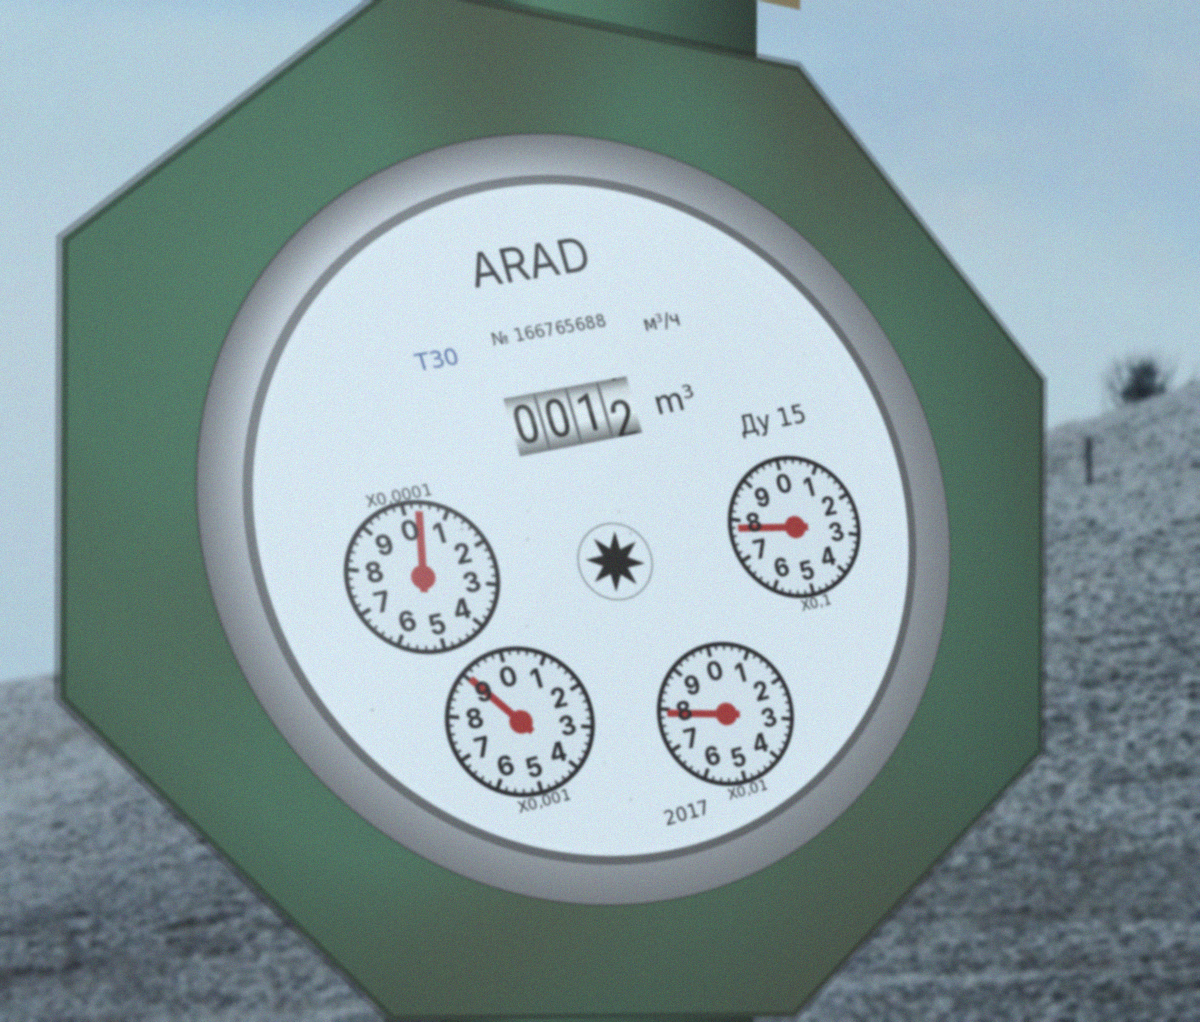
11.7790m³
